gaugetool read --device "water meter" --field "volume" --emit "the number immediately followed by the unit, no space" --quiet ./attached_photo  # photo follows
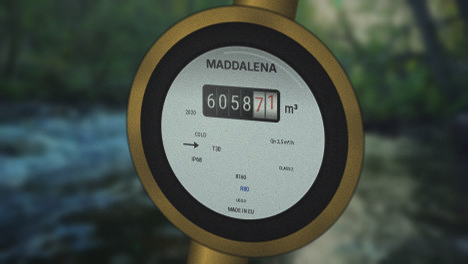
6058.71m³
